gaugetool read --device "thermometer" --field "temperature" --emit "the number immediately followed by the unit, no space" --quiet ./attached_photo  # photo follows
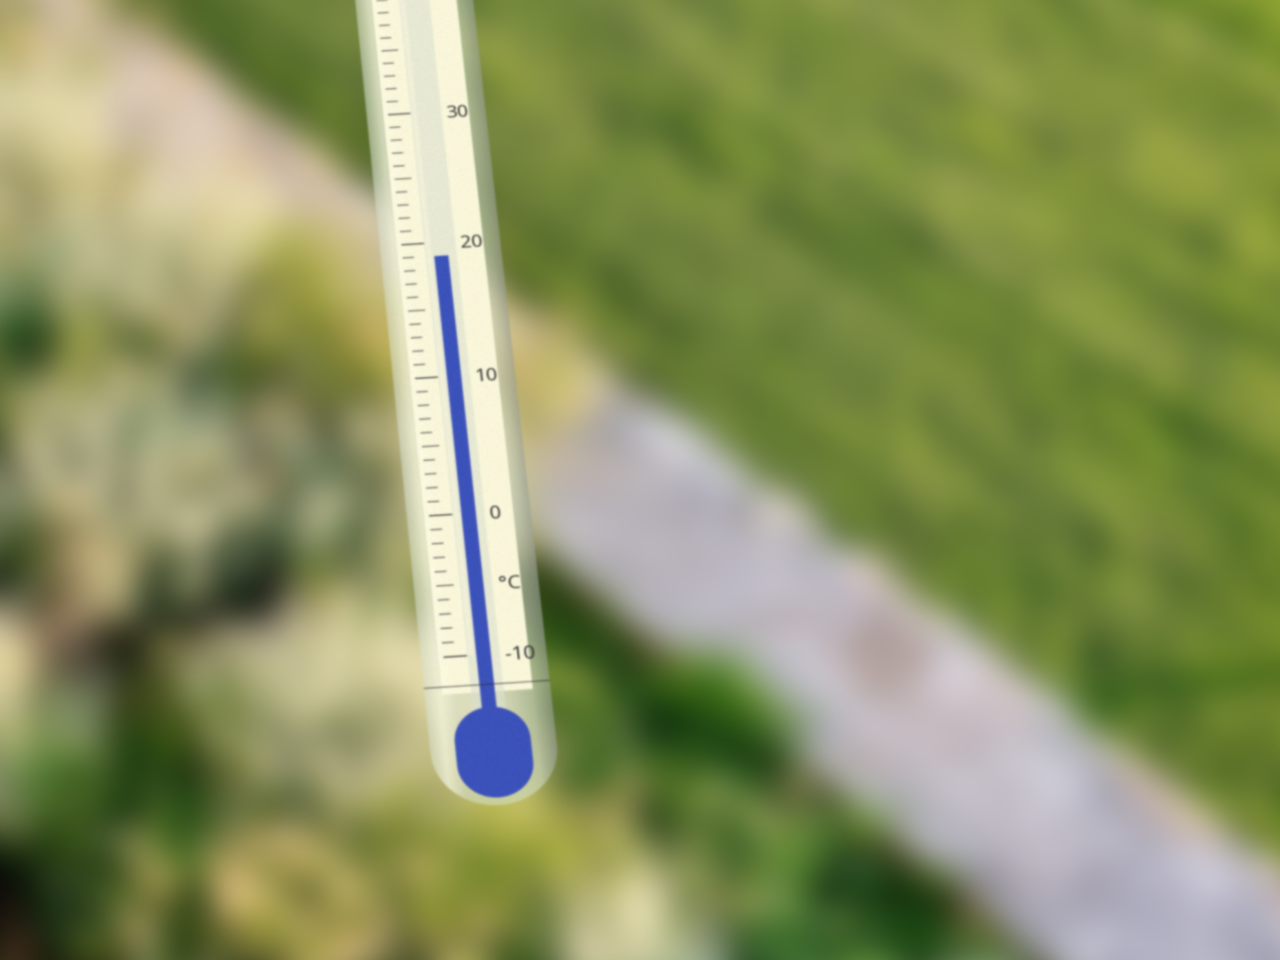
19°C
